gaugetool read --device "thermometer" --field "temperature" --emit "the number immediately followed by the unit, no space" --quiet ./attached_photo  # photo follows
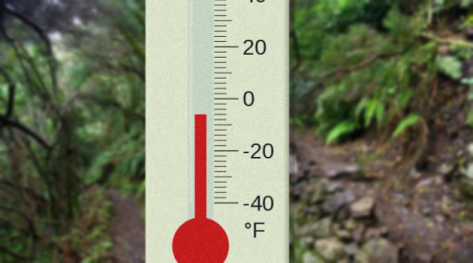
-6°F
